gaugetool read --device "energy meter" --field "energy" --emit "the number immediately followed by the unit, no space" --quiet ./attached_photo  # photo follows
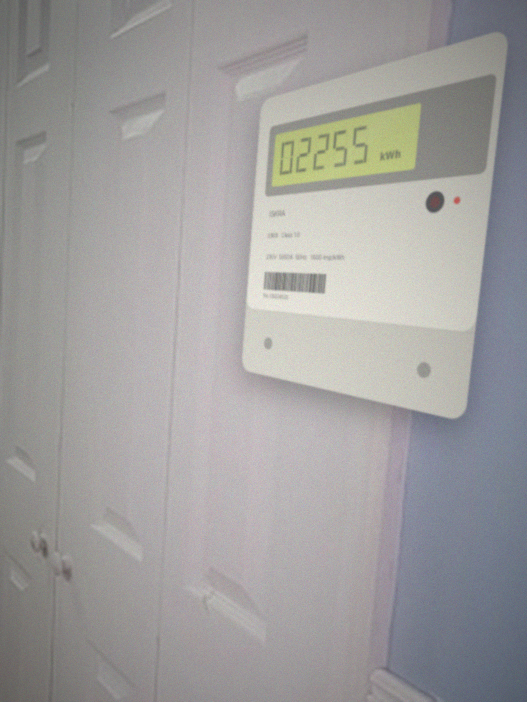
2255kWh
